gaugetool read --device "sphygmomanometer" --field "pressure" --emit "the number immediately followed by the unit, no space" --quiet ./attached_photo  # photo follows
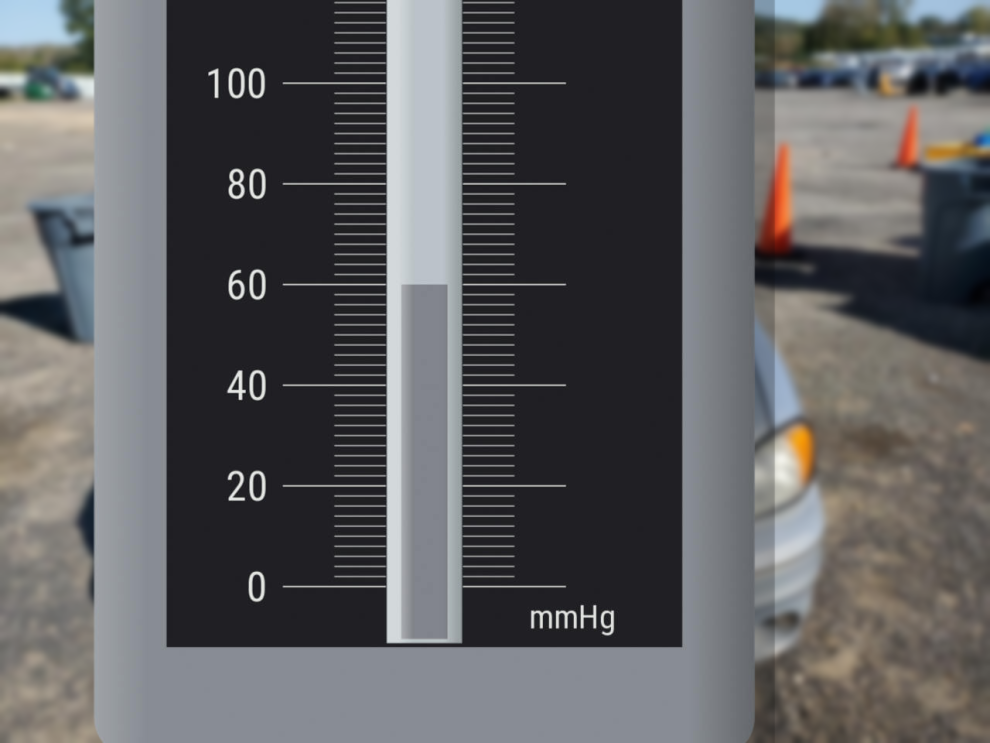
60mmHg
